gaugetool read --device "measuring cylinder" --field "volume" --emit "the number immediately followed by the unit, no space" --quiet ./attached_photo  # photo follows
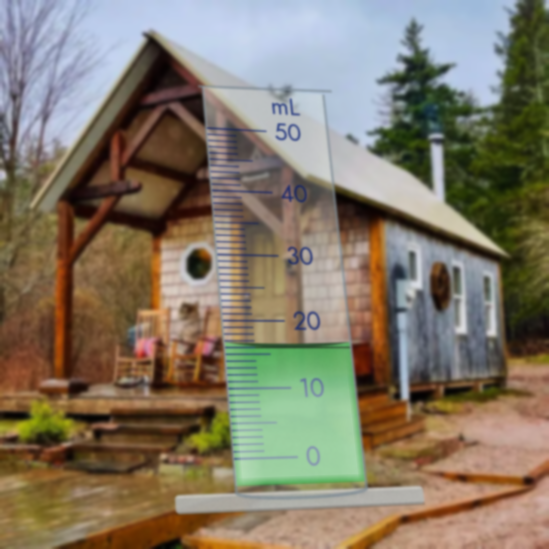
16mL
